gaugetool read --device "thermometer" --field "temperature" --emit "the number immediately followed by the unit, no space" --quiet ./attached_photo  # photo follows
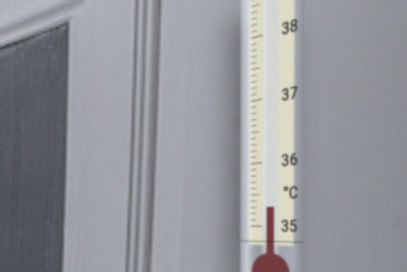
35.3°C
